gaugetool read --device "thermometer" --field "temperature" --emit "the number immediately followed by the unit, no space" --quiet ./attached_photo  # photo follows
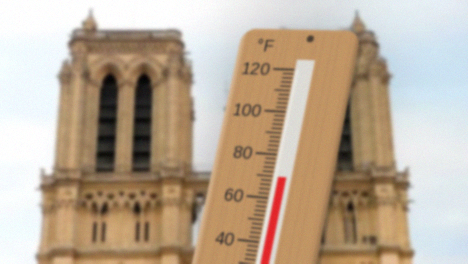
70°F
